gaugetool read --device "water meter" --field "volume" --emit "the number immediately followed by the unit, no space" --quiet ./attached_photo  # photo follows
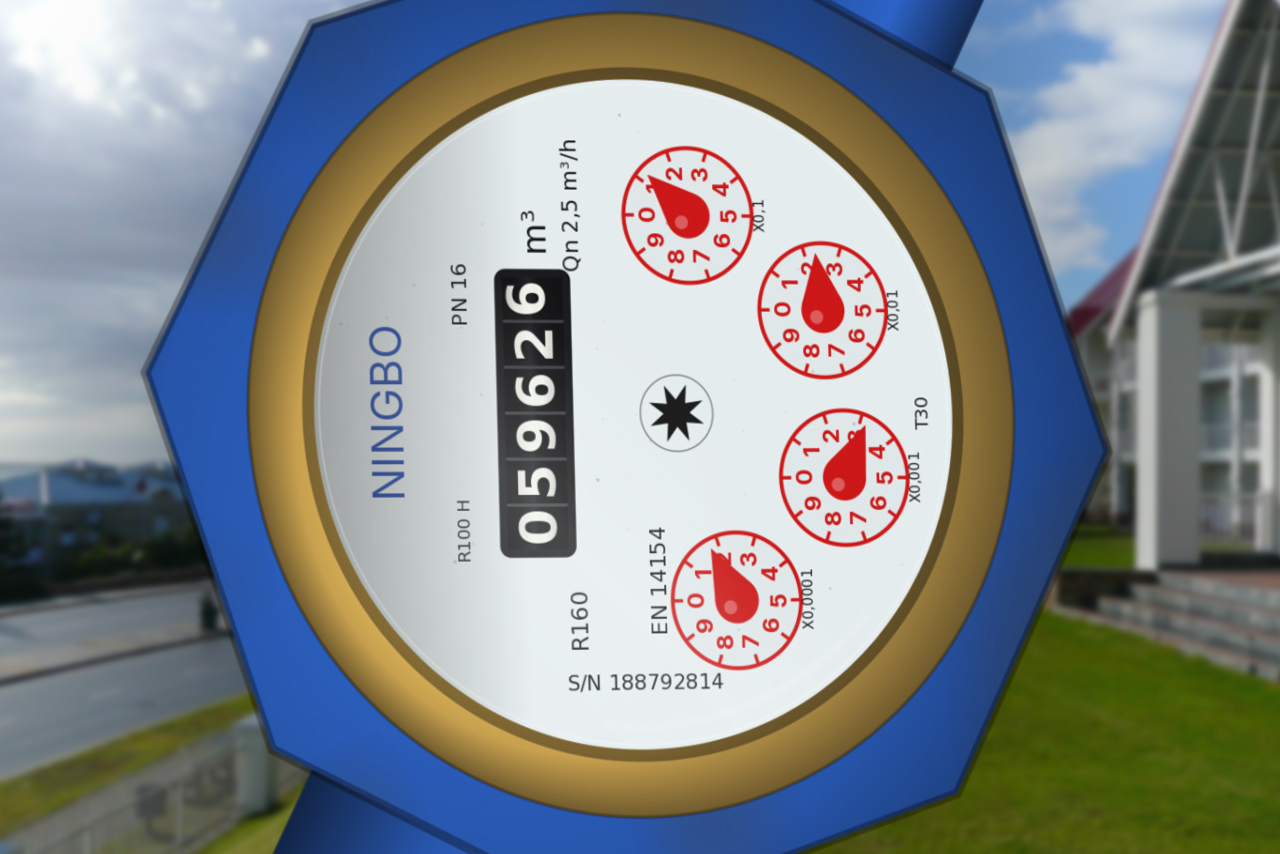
59626.1231m³
